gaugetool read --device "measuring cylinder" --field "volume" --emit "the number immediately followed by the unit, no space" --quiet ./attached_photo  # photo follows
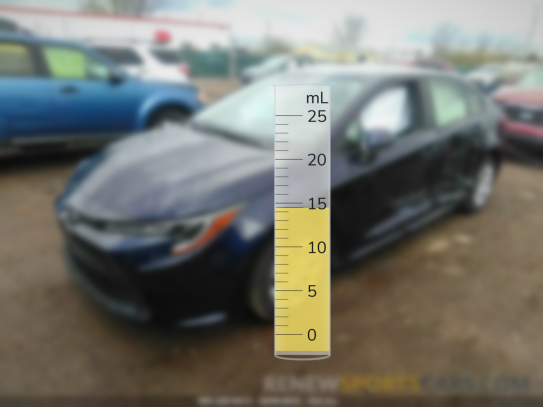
14.5mL
